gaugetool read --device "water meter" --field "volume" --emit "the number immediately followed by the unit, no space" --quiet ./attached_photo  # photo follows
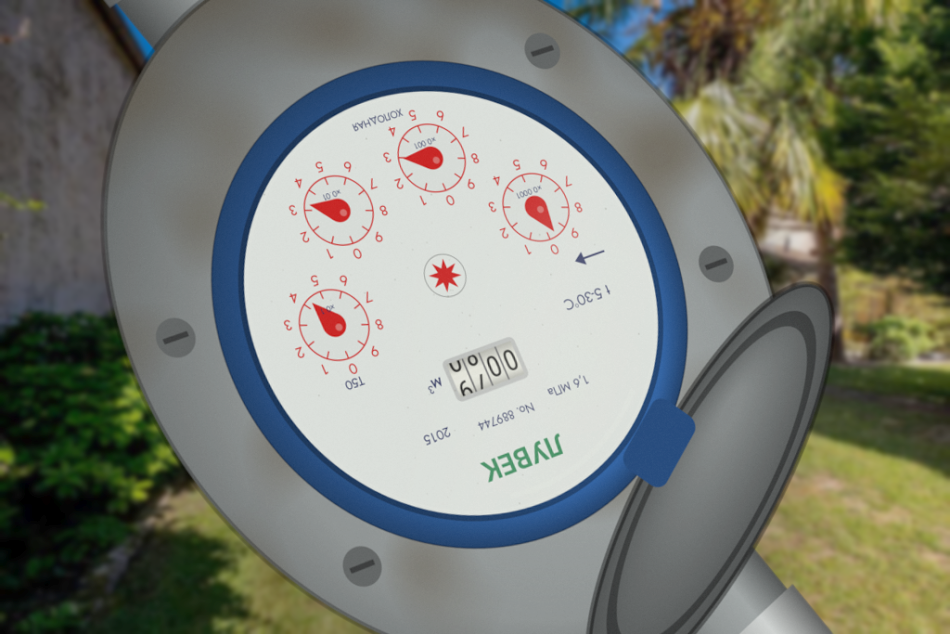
79.4329m³
